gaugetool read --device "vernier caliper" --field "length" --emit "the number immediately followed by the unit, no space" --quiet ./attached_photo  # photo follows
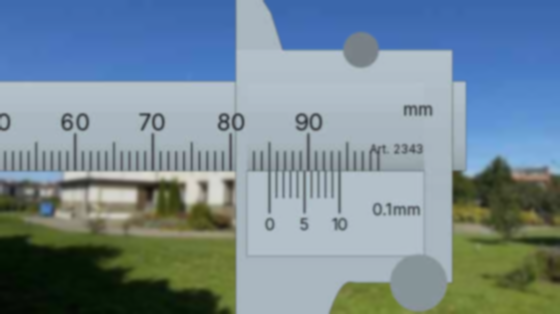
85.0mm
